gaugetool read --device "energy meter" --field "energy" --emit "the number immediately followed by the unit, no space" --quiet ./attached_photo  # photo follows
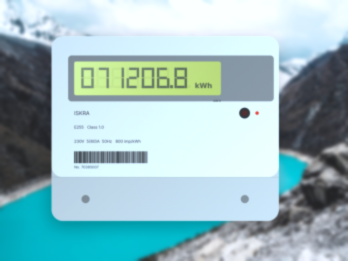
71206.8kWh
